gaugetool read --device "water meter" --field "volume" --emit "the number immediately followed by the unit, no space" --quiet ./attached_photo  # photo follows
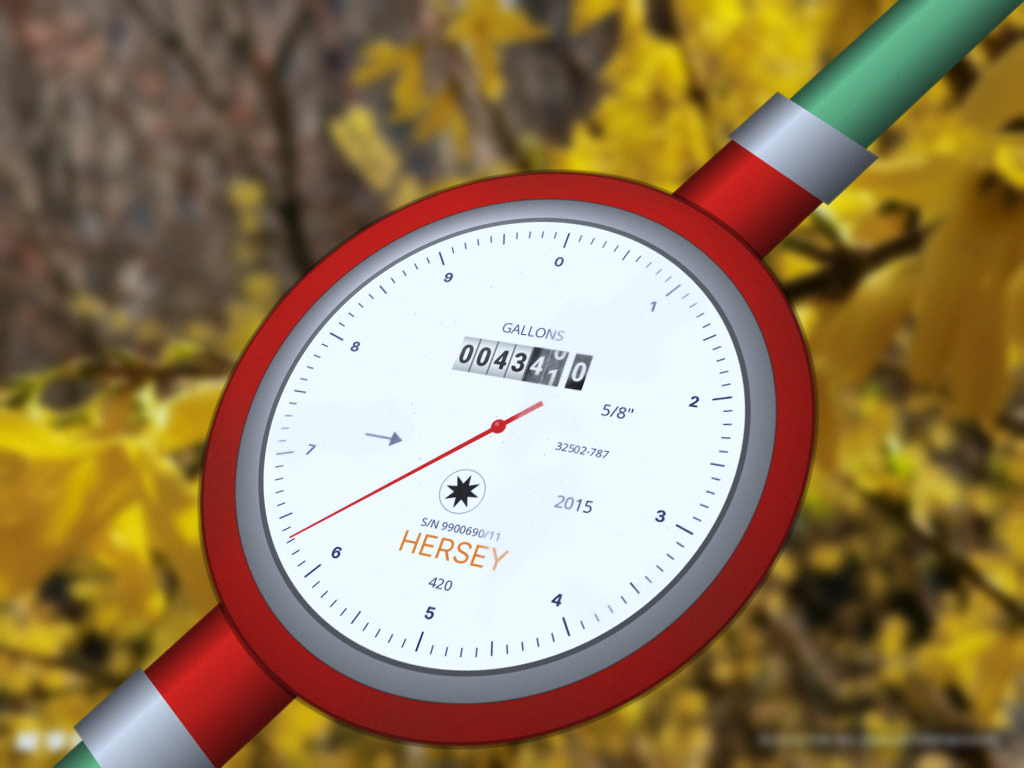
43406.3gal
